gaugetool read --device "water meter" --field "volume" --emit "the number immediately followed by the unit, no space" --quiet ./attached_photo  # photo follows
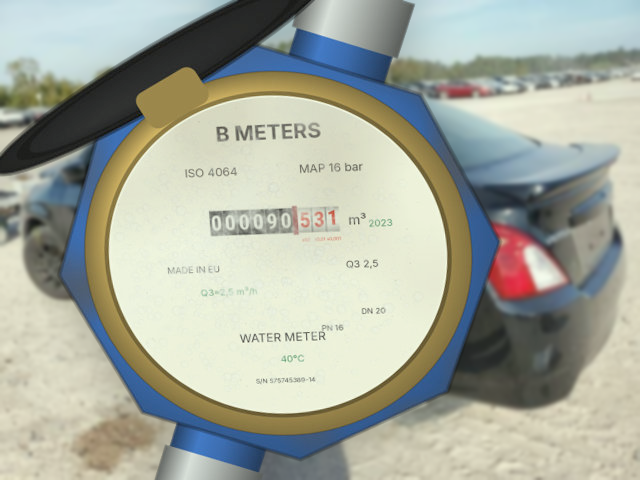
90.531m³
